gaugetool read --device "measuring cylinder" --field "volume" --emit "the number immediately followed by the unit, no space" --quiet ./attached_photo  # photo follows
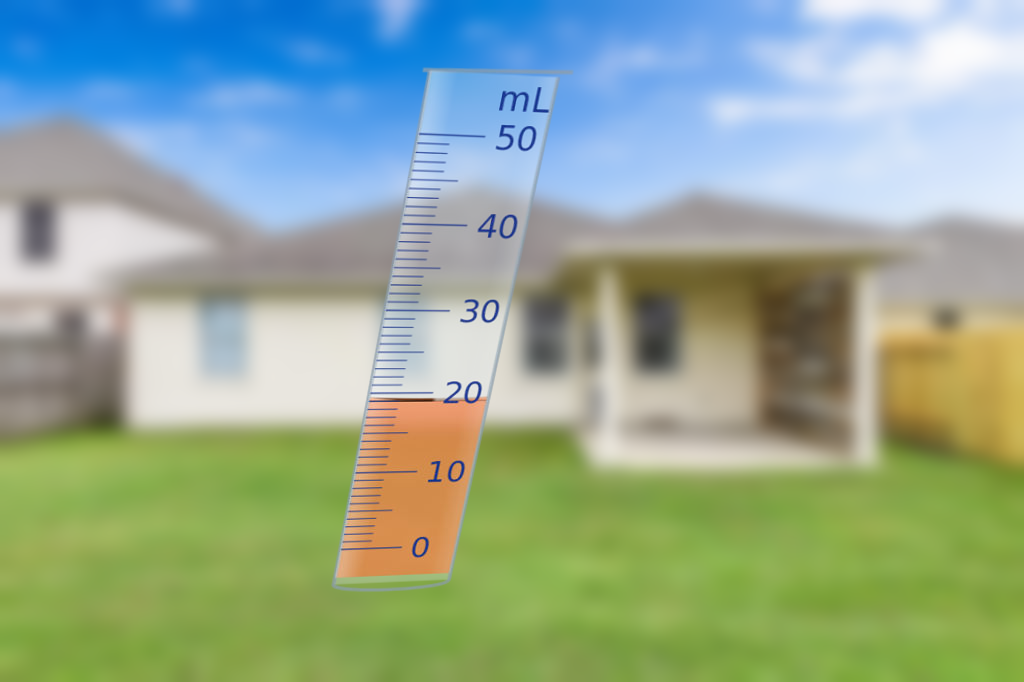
19mL
